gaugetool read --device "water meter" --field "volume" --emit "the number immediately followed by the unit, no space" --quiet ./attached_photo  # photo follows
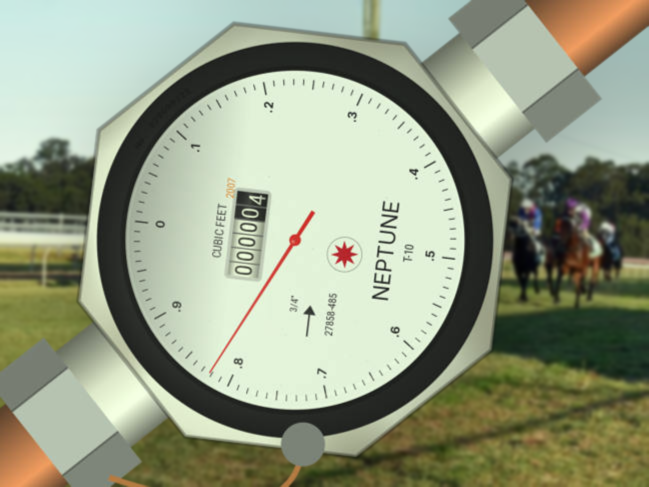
3.82ft³
